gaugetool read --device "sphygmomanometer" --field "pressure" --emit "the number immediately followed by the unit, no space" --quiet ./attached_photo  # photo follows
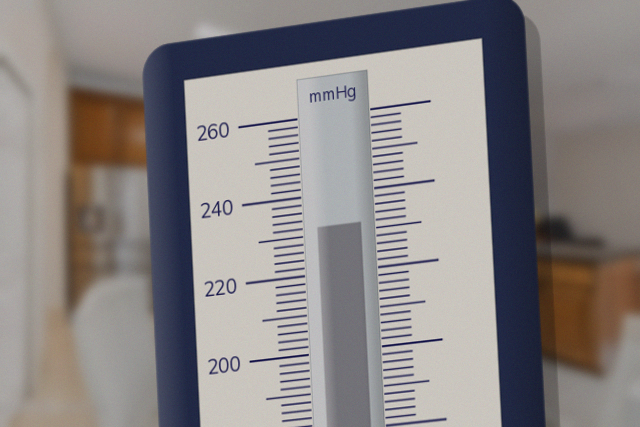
232mmHg
